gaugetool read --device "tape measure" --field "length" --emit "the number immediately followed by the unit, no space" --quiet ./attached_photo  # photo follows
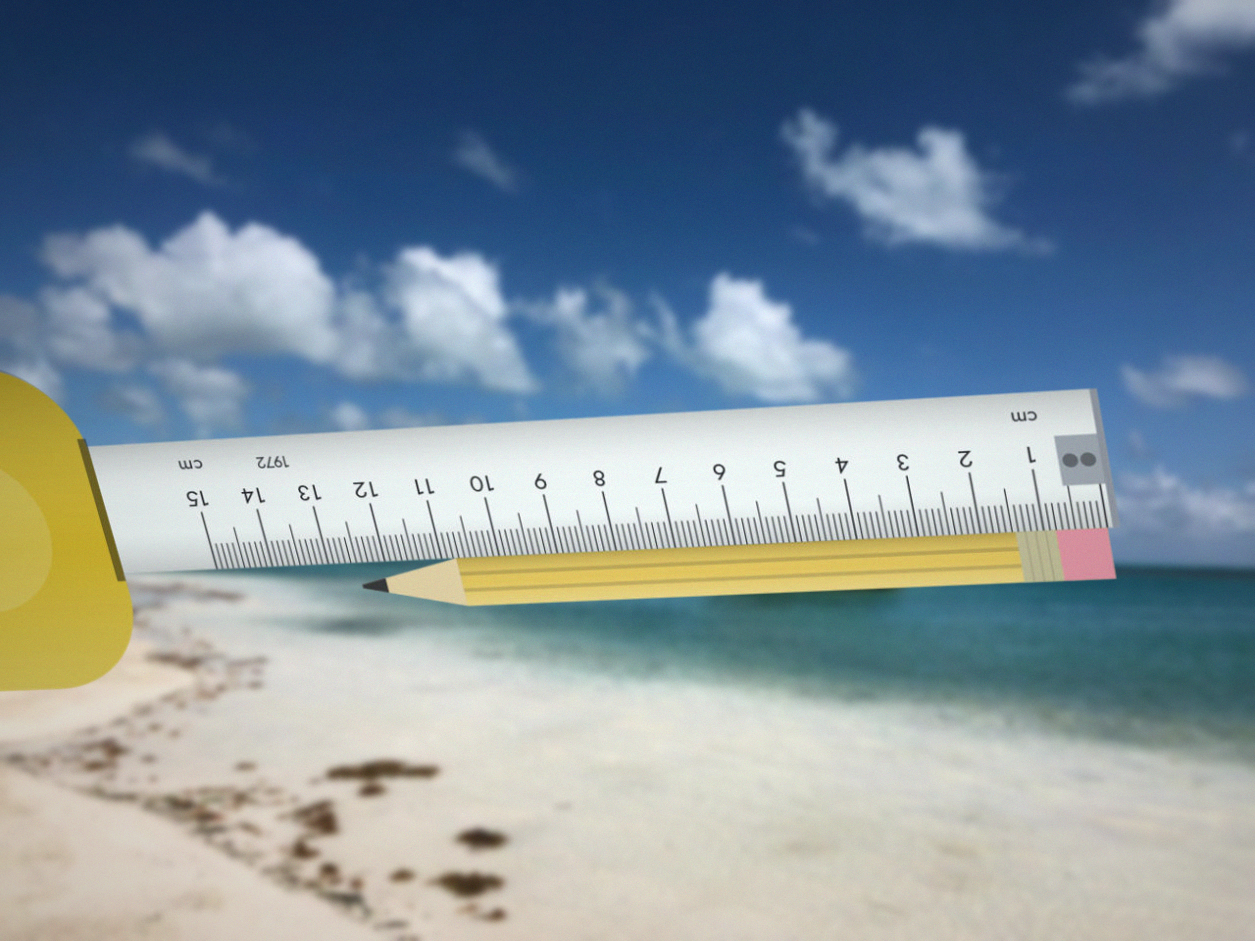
12.5cm
